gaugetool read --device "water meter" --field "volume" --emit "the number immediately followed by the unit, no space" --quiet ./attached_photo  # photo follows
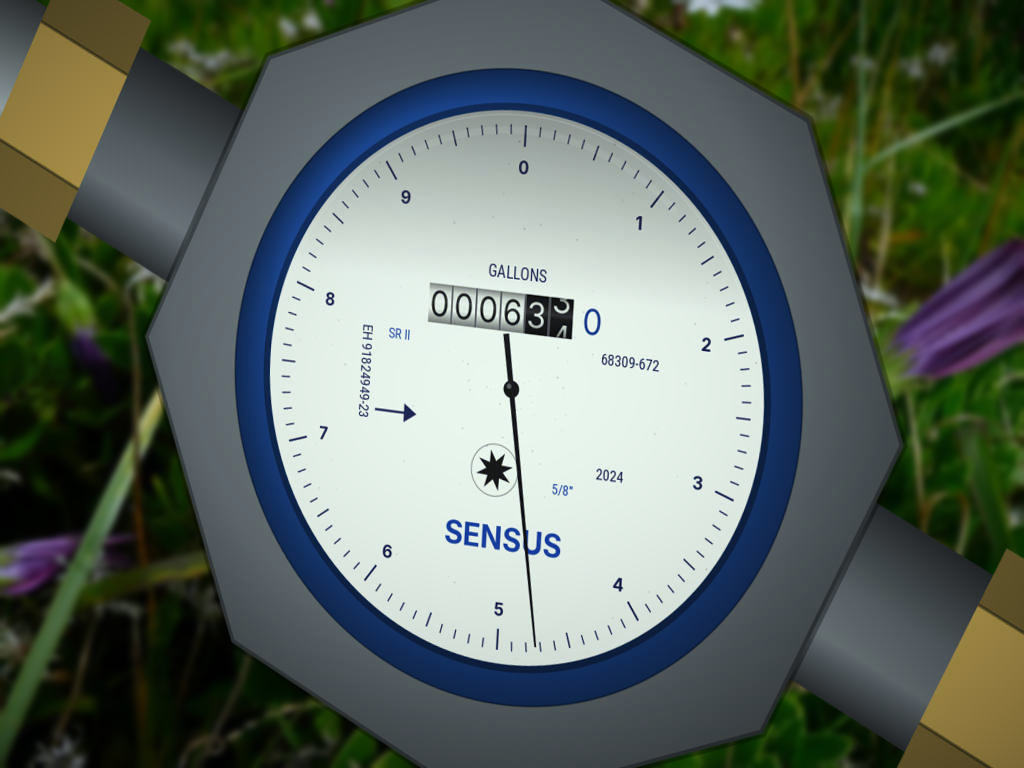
6334.7gal
